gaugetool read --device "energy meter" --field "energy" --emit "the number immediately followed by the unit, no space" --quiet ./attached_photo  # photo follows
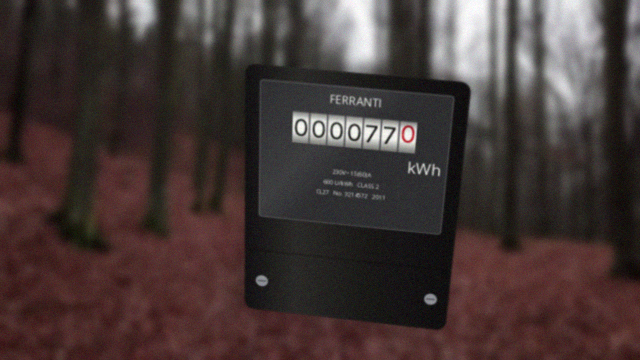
77.0kWh
